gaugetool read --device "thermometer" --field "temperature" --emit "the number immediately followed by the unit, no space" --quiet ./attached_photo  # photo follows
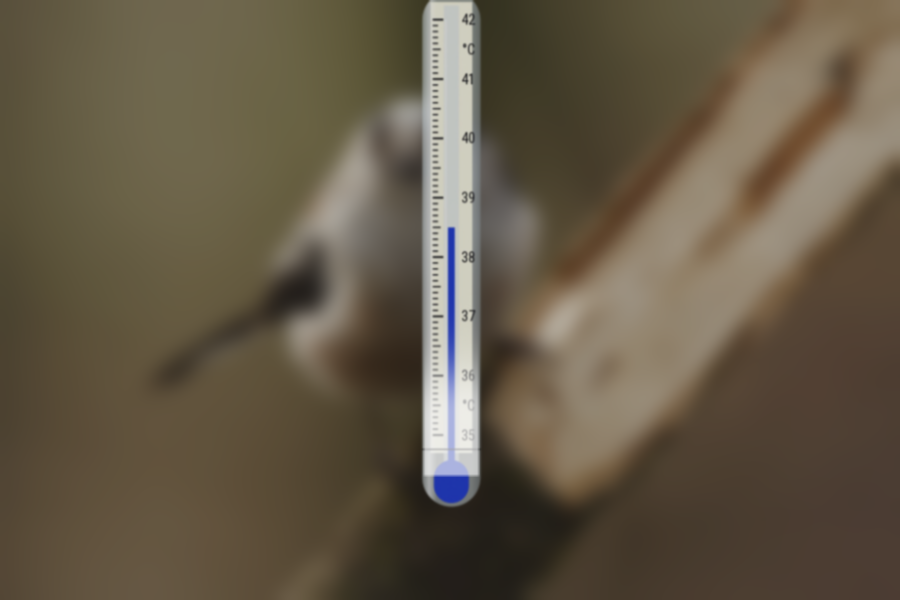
38.5°C
